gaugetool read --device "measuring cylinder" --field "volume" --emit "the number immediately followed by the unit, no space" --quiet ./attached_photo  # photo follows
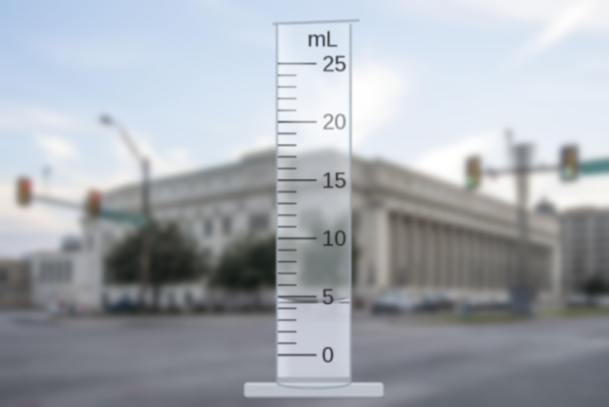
4.5mL
